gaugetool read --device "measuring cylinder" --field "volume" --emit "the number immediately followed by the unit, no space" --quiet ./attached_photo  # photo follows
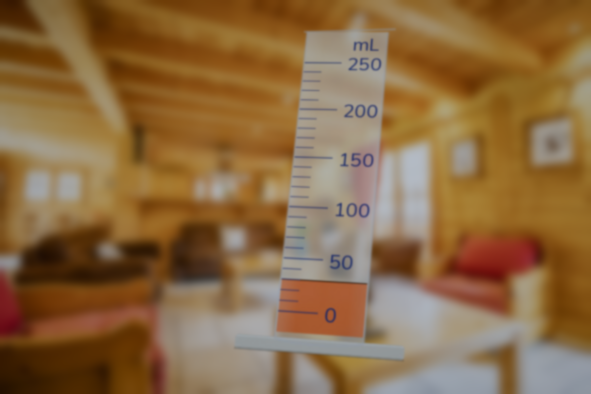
30mL
